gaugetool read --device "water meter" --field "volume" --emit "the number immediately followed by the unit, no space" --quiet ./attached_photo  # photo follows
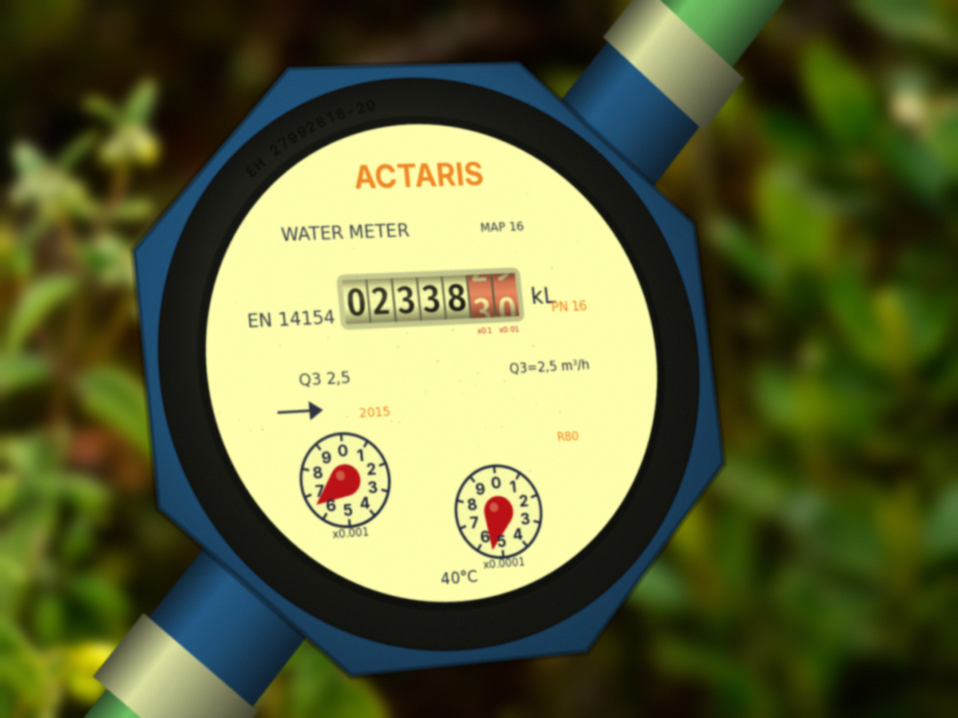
2338.2965kL
